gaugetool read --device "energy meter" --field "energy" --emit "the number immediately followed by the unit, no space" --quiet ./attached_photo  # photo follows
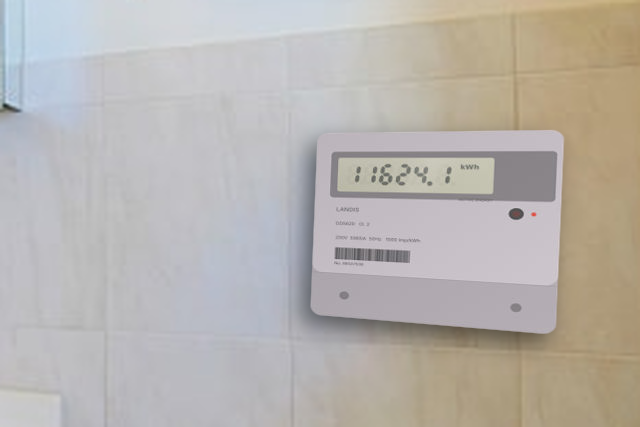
11624.1kWh
